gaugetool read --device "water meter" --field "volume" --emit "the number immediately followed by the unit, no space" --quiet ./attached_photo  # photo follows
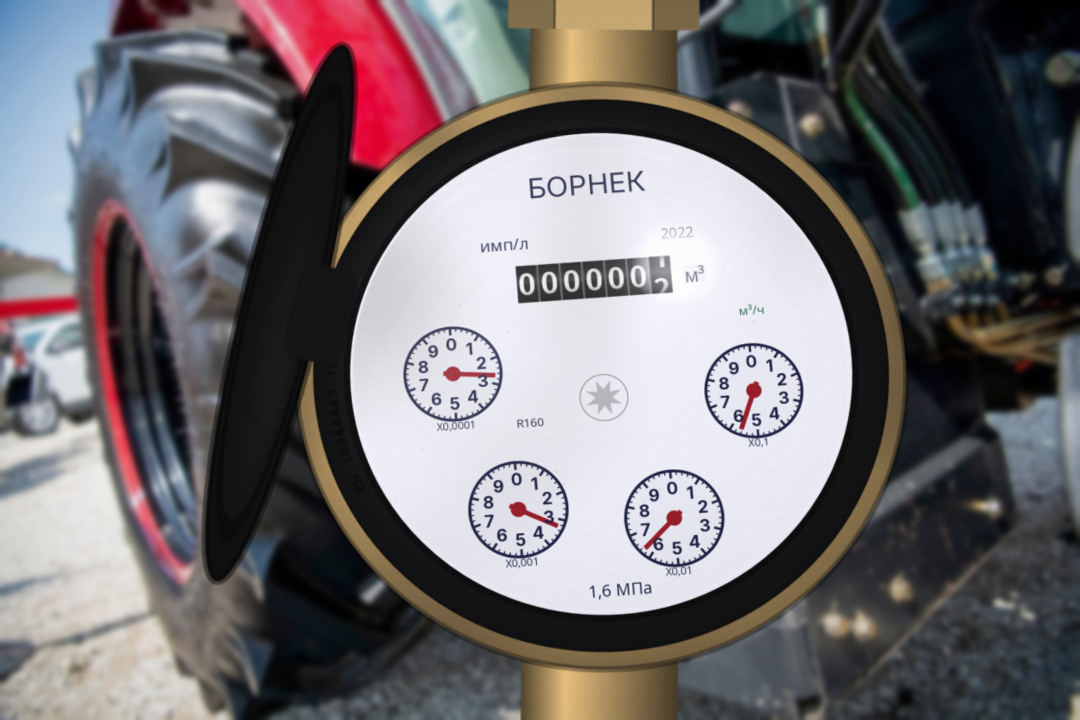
1.5632m³
